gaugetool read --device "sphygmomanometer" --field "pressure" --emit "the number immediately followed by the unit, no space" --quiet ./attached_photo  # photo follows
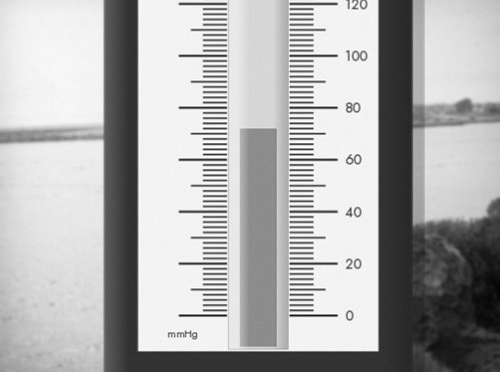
72mmHg
